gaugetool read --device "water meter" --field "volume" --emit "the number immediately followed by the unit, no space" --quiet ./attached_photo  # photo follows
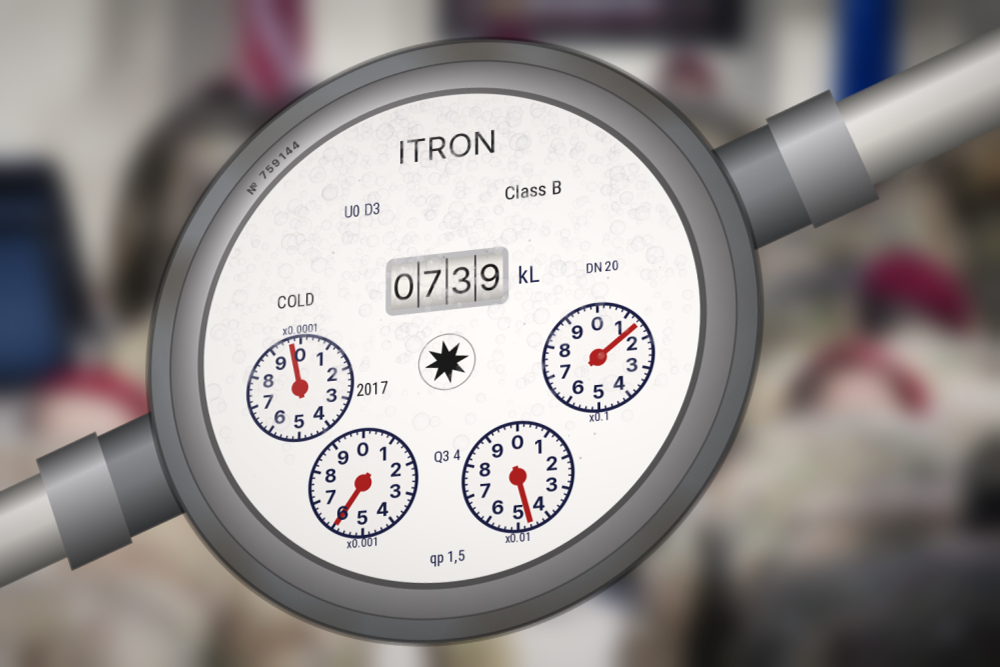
739.1459kL
